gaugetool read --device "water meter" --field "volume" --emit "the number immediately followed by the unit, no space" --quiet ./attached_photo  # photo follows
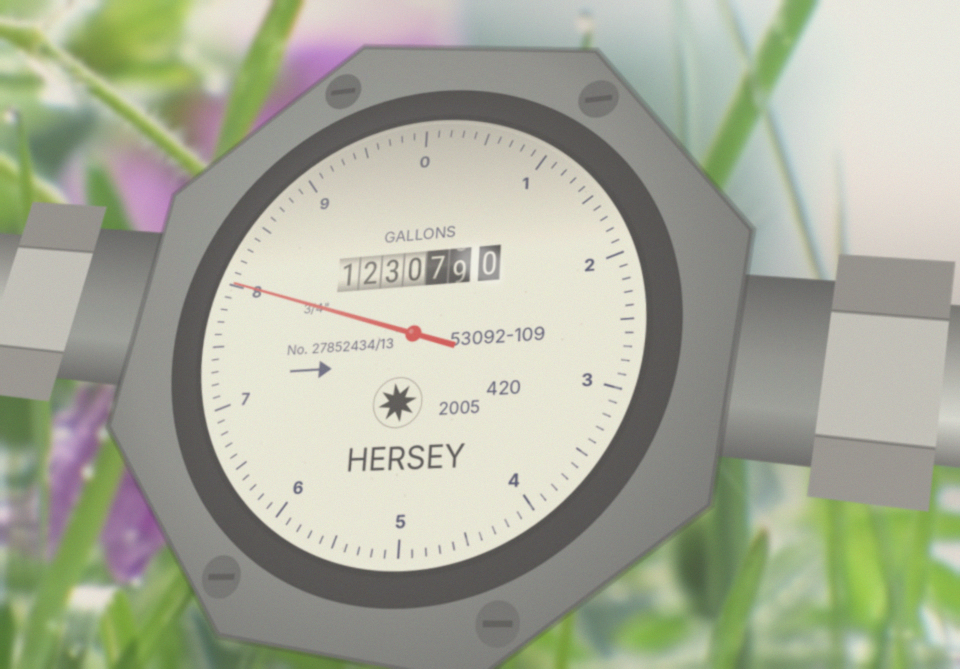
1230788.0gal
